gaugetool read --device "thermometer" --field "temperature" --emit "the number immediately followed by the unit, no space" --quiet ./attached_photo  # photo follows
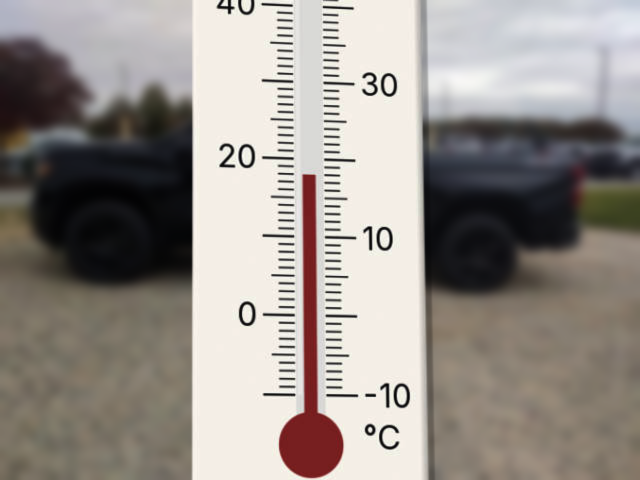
18°C
